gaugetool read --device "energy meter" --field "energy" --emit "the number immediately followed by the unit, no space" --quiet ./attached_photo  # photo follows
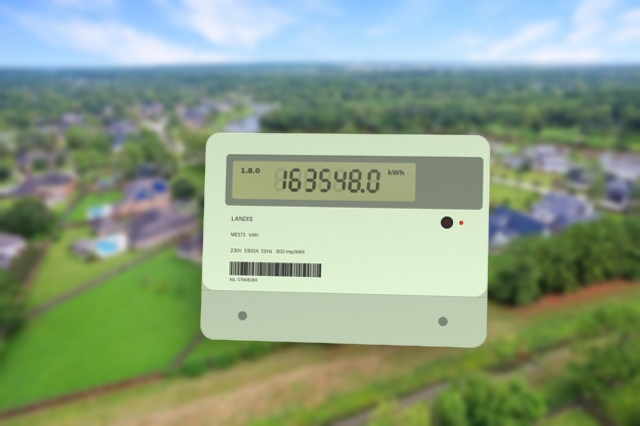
163548.0kWh
